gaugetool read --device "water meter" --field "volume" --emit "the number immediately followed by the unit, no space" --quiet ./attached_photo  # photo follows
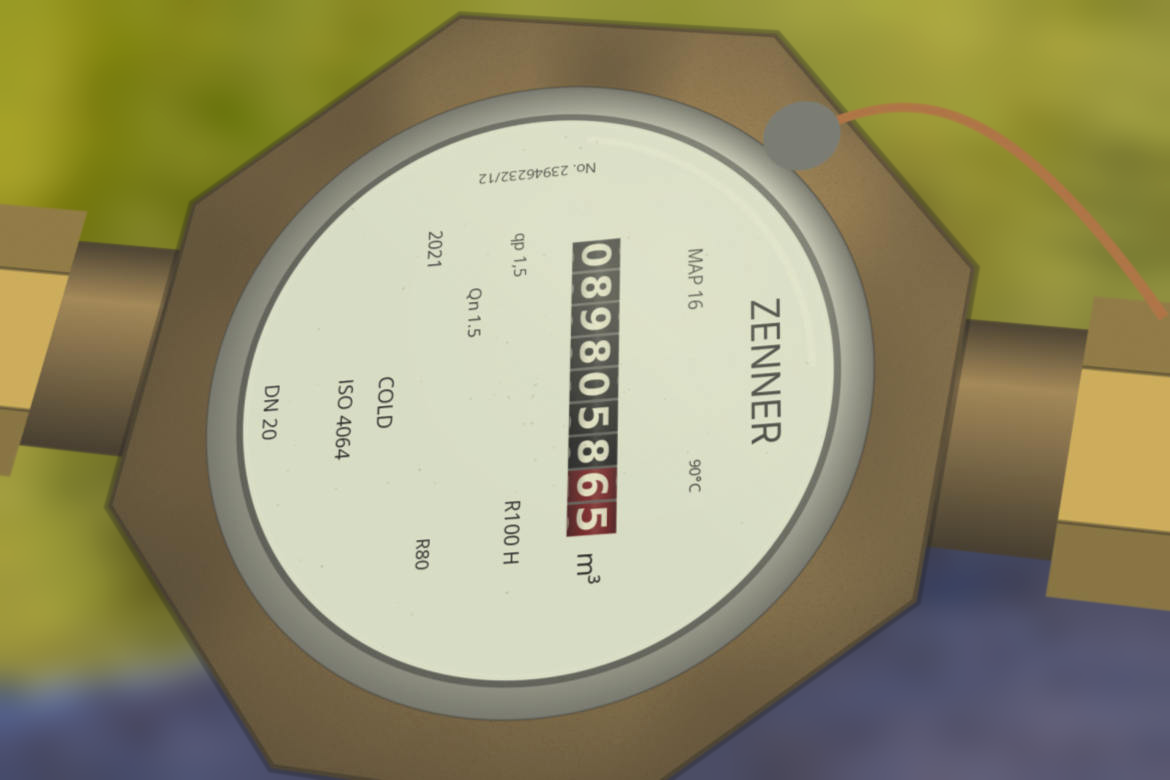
898058.65m³
